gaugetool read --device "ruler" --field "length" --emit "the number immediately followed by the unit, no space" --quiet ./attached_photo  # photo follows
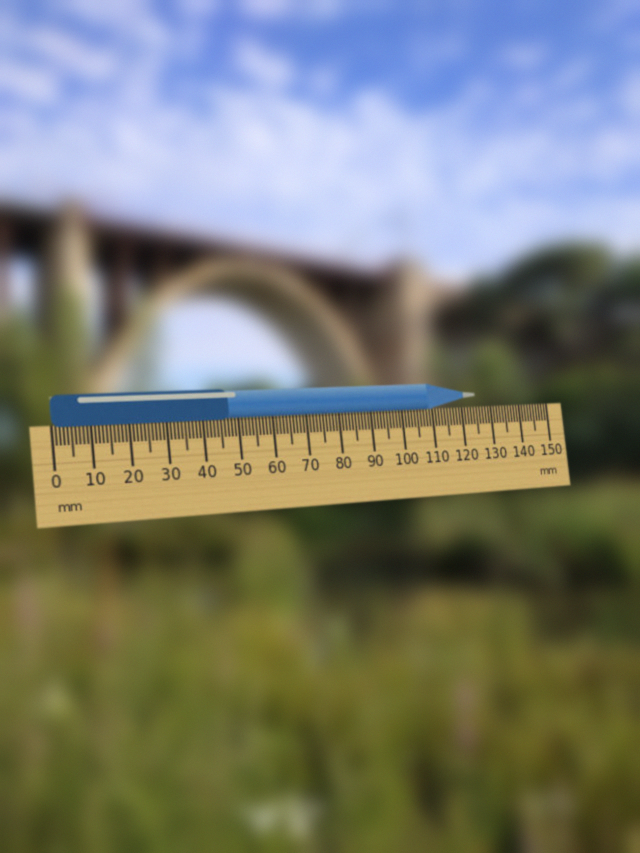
125mm
